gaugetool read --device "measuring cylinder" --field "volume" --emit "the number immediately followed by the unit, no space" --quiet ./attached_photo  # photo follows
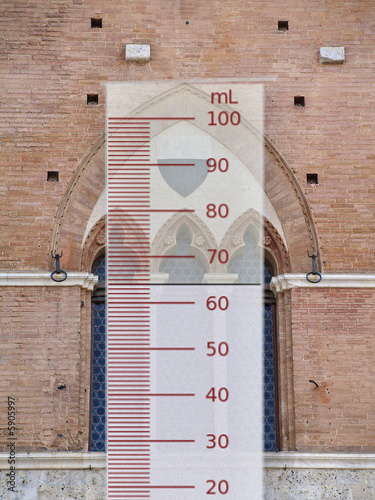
64mL
